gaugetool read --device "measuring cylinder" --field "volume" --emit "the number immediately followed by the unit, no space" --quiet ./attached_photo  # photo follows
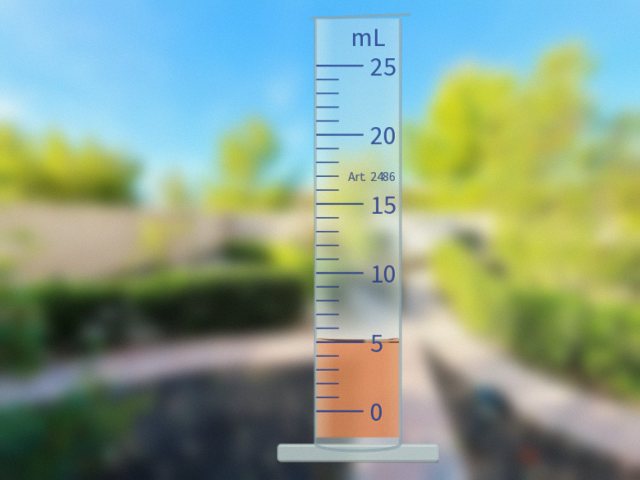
5mL
